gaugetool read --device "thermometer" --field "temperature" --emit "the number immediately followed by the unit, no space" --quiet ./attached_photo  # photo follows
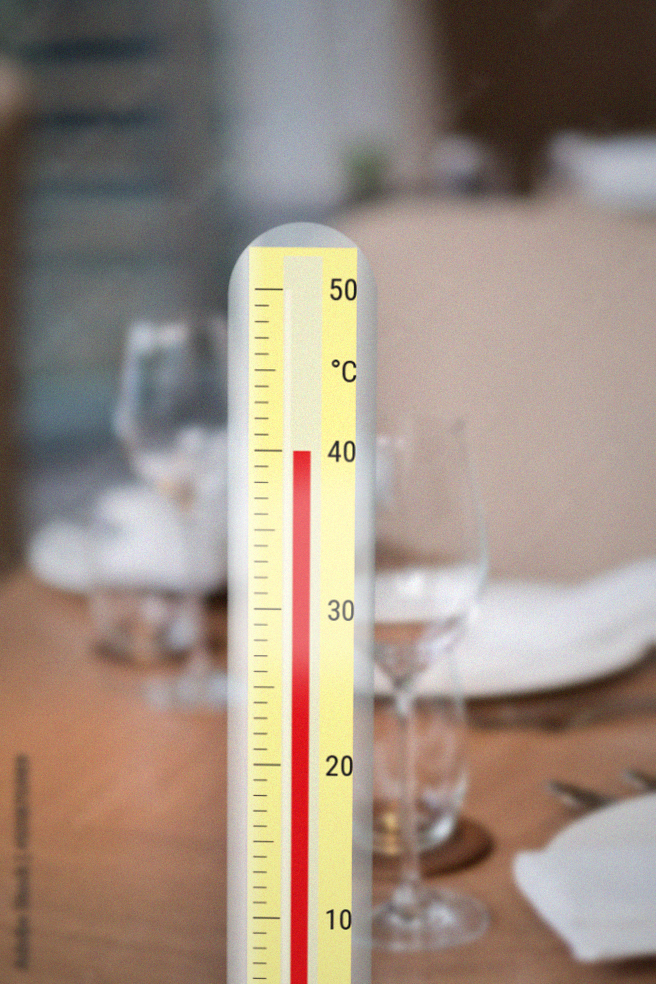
40°C
